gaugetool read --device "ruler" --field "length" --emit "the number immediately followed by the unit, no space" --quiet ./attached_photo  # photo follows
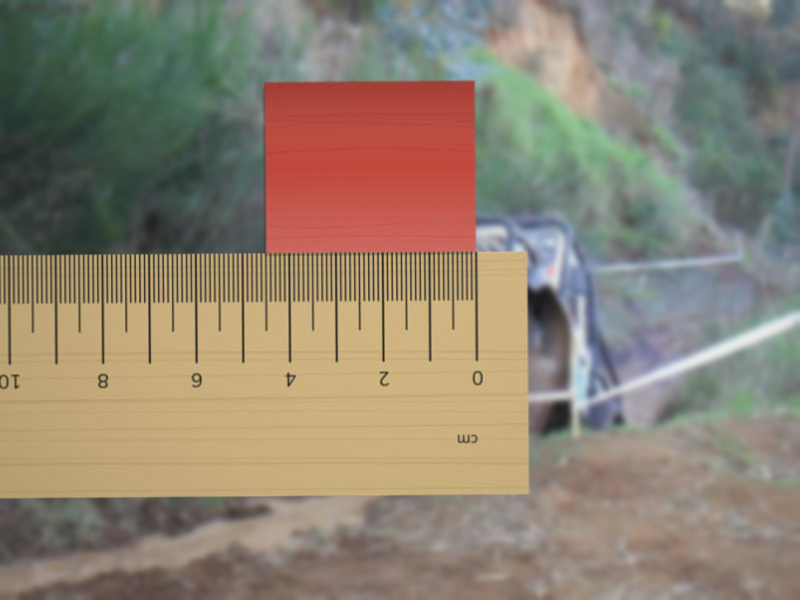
4.5cm
